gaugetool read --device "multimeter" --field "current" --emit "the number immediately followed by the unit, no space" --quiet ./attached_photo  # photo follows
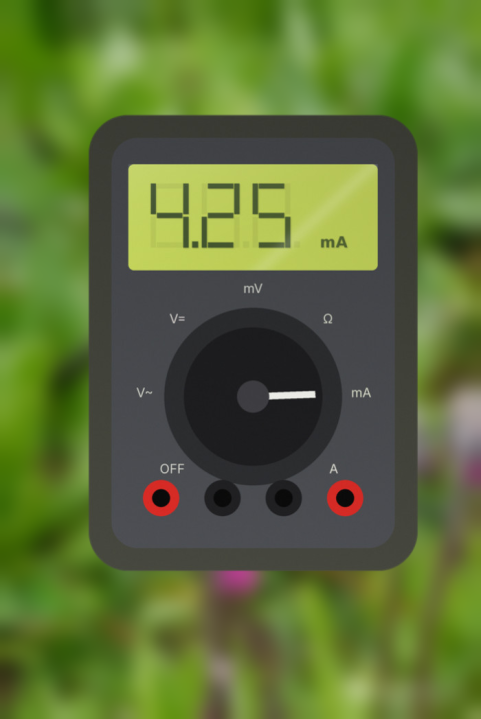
4.25mA
